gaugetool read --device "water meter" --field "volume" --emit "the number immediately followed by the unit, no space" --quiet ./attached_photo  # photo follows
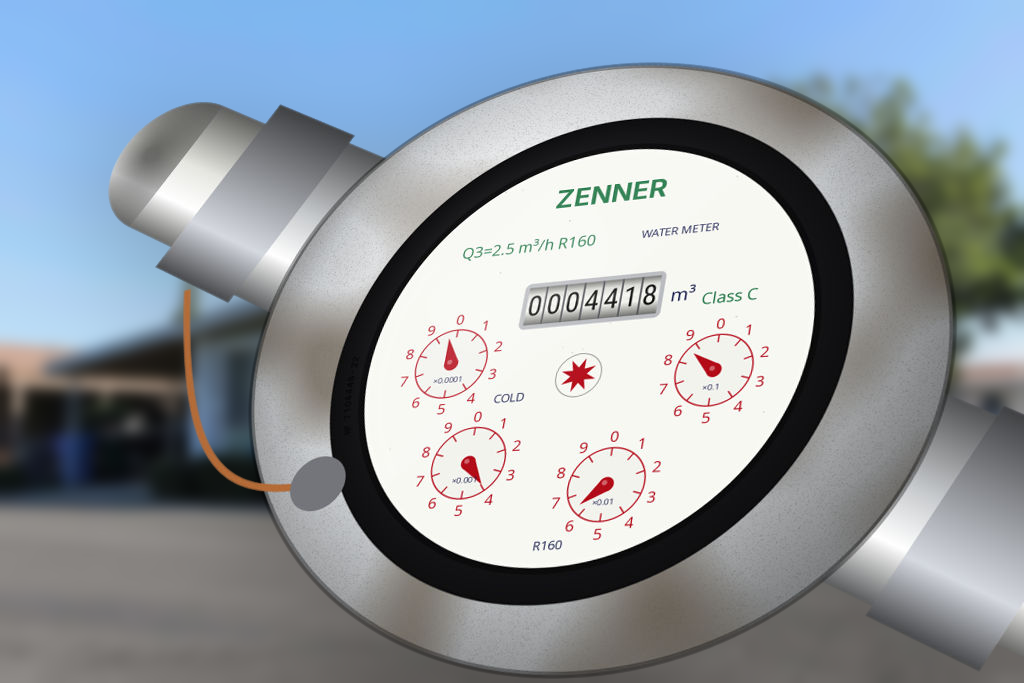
4418.8639m³
